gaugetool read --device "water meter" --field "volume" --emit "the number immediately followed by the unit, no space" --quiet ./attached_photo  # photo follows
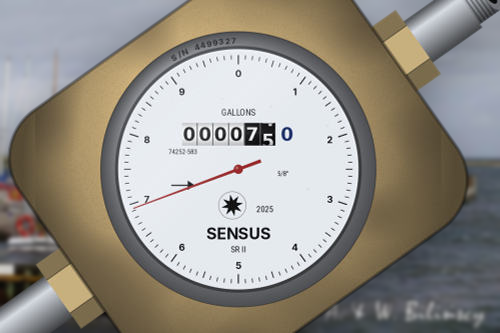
746.9gal
